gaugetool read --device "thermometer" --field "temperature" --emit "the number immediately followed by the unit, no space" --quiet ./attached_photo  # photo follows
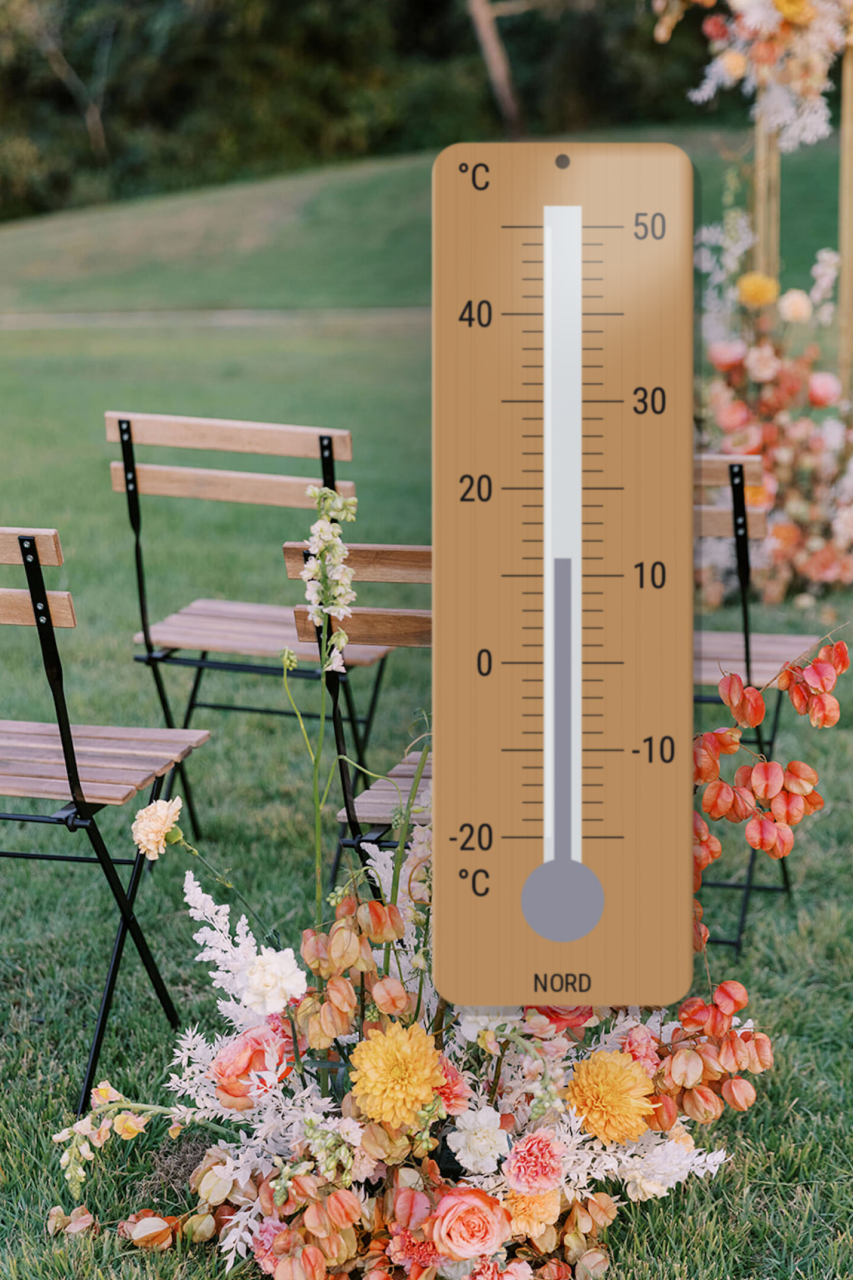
12°C
